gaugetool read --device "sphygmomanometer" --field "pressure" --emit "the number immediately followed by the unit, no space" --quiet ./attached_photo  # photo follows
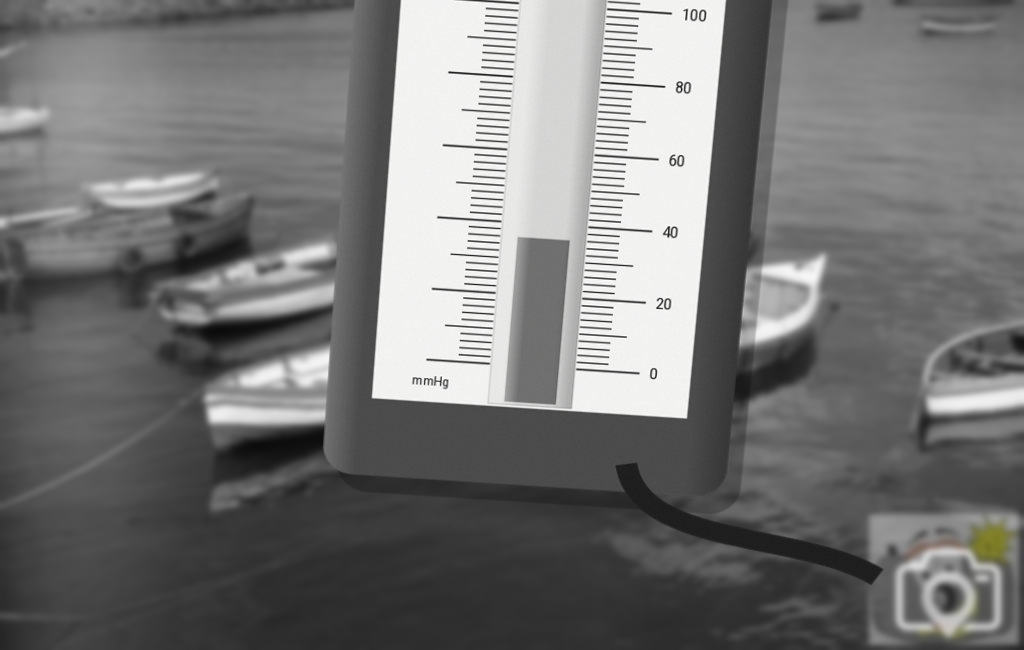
36mmHg
